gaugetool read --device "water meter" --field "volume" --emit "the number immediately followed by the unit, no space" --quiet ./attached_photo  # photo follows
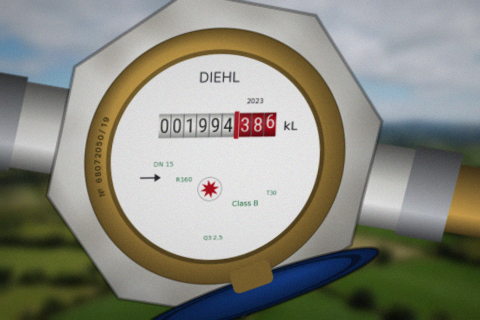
1994.386kL
